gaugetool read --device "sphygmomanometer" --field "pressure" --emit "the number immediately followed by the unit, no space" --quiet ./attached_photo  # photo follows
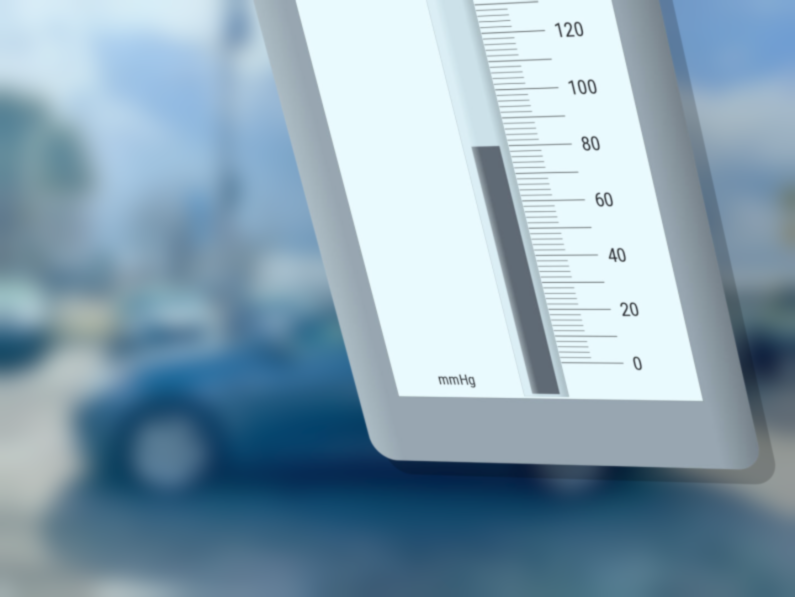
80mmHg
